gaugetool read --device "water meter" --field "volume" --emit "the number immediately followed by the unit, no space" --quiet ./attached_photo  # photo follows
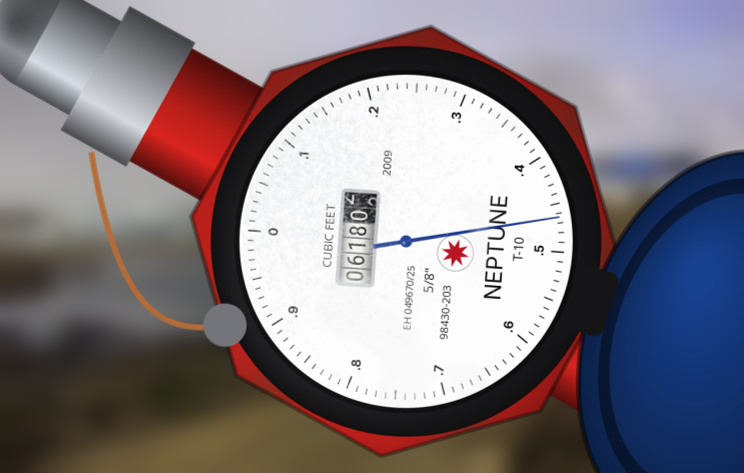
61802.46ft³
